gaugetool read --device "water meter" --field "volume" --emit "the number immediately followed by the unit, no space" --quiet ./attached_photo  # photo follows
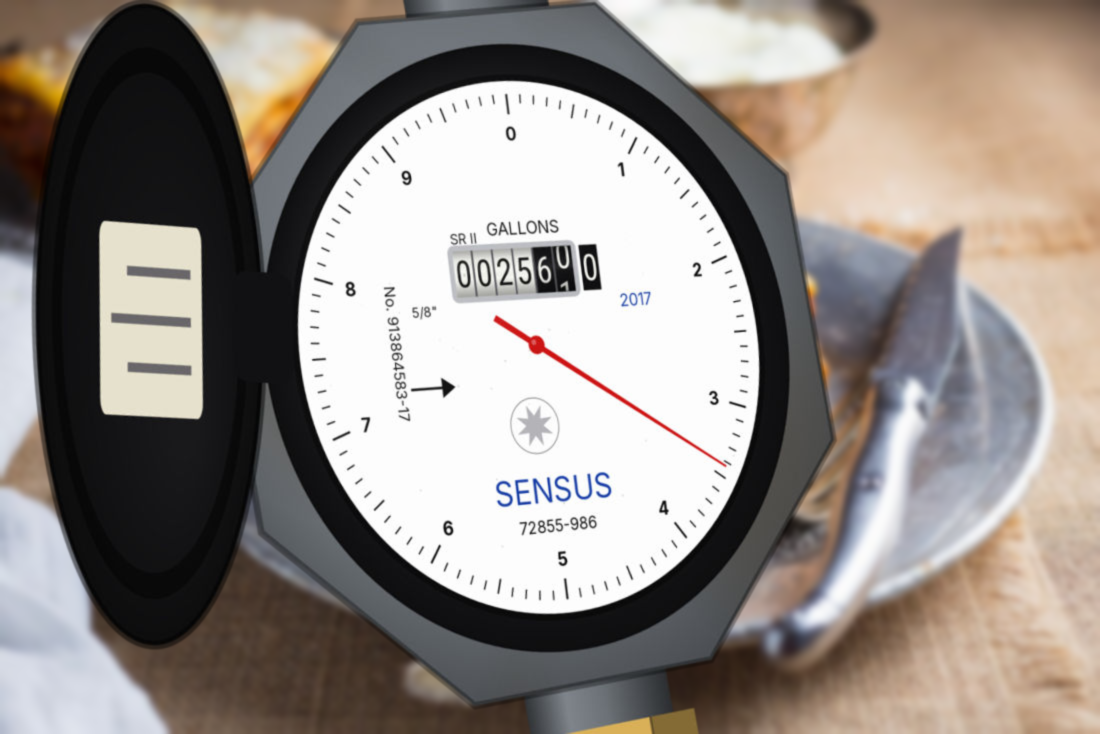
25603.4gal
